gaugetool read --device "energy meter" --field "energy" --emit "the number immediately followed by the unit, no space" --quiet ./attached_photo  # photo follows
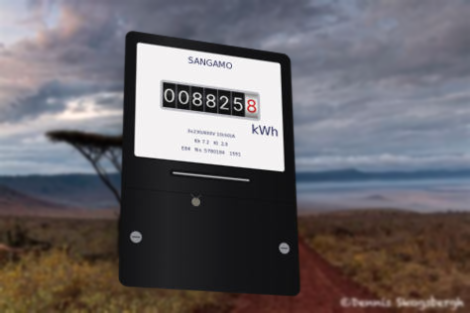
8825.8kWh
